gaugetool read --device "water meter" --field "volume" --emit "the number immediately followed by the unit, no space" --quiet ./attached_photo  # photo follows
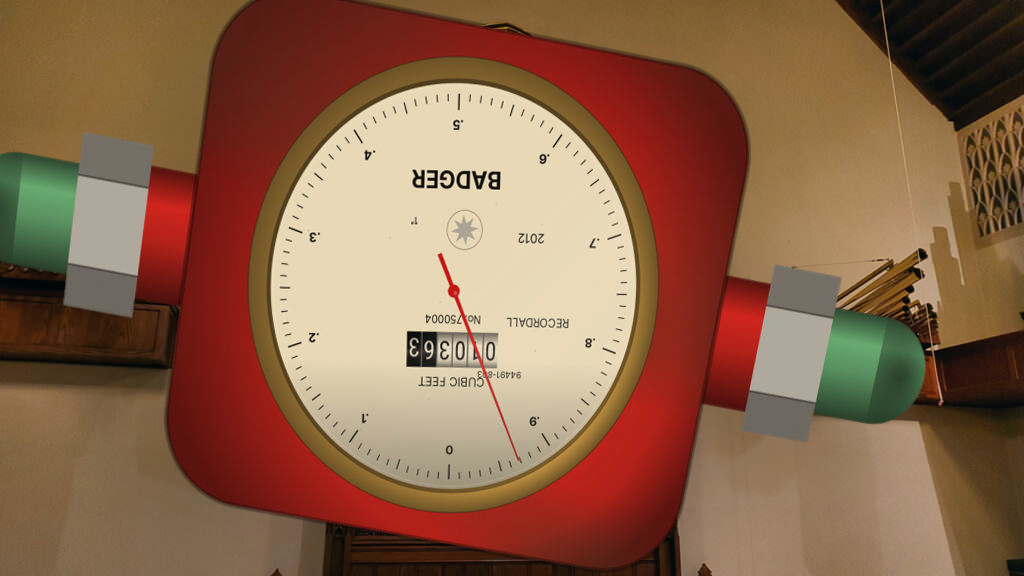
10362.93ft³
